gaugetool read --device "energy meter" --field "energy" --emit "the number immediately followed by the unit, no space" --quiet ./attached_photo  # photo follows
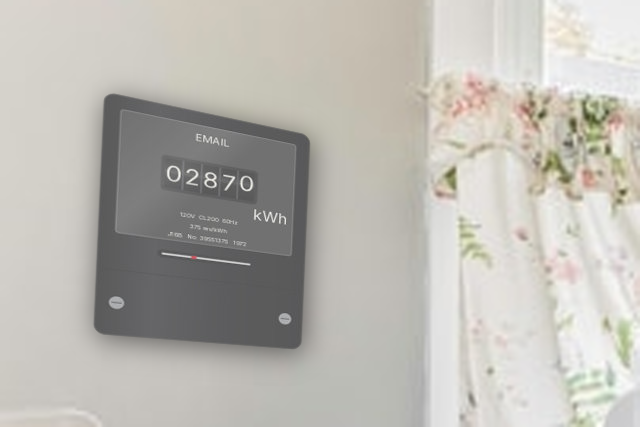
2870kWh
